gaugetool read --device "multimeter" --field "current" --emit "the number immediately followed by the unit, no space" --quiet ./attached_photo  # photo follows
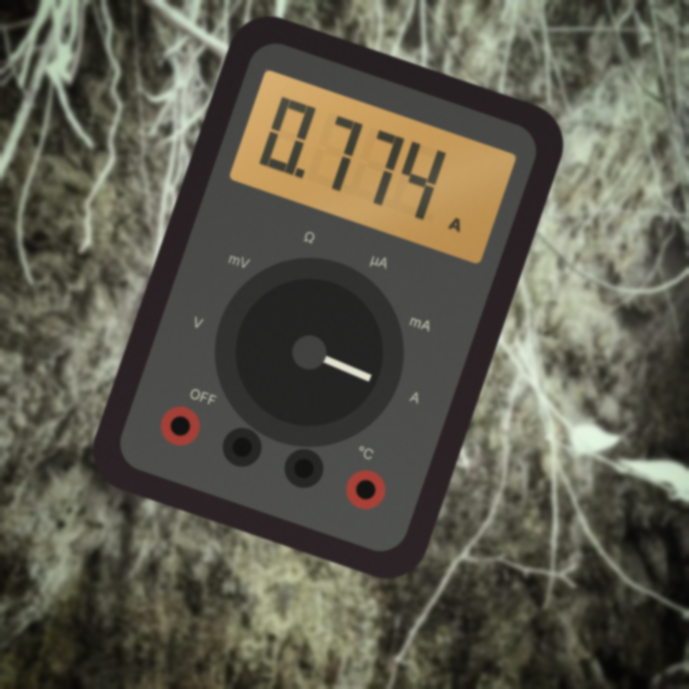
0.774A
